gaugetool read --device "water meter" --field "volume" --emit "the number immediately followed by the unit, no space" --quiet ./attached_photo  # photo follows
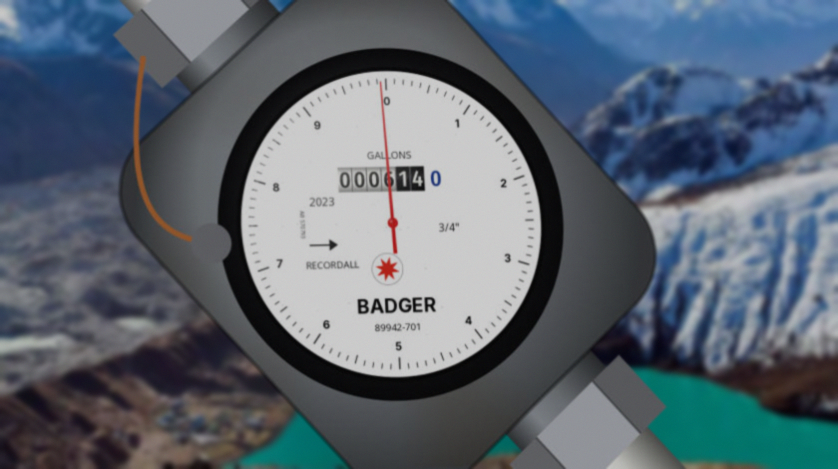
6139.9gal
